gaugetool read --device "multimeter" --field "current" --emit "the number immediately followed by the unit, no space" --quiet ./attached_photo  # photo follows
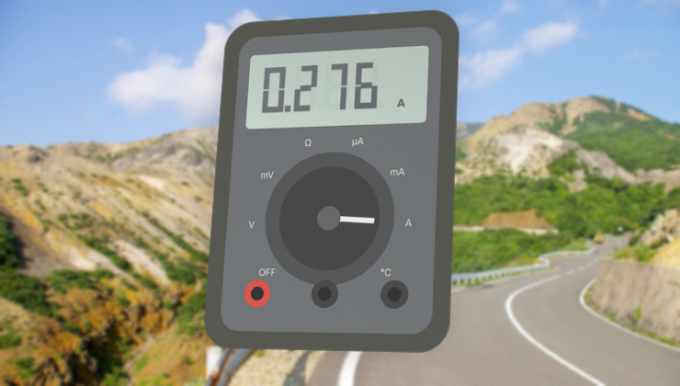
0.276A
